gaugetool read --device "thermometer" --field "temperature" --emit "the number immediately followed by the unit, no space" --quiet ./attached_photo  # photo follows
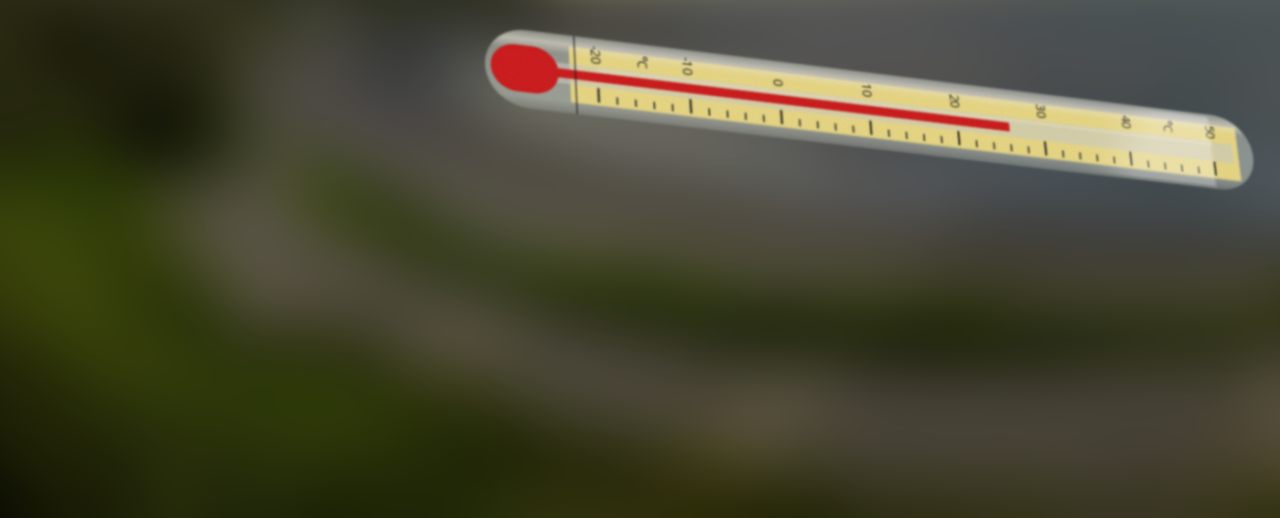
26°C
